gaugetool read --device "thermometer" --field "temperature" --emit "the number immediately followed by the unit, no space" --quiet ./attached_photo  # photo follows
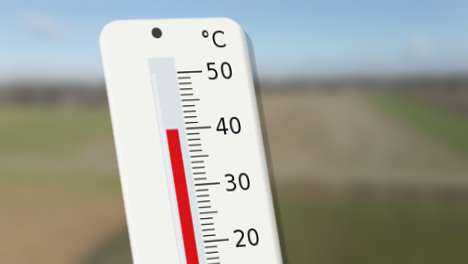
40°C
